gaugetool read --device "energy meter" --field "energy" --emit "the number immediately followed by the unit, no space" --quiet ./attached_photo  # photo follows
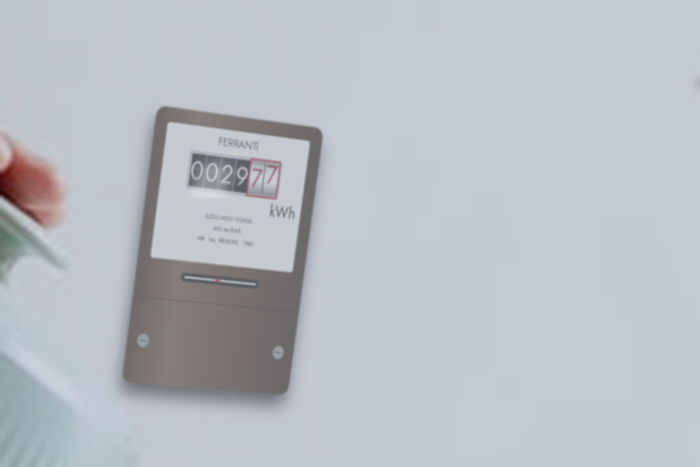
29.77kWh
